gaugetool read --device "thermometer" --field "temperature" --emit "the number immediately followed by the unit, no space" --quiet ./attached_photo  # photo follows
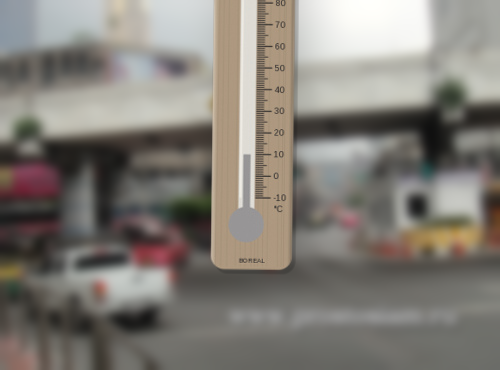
10°C
